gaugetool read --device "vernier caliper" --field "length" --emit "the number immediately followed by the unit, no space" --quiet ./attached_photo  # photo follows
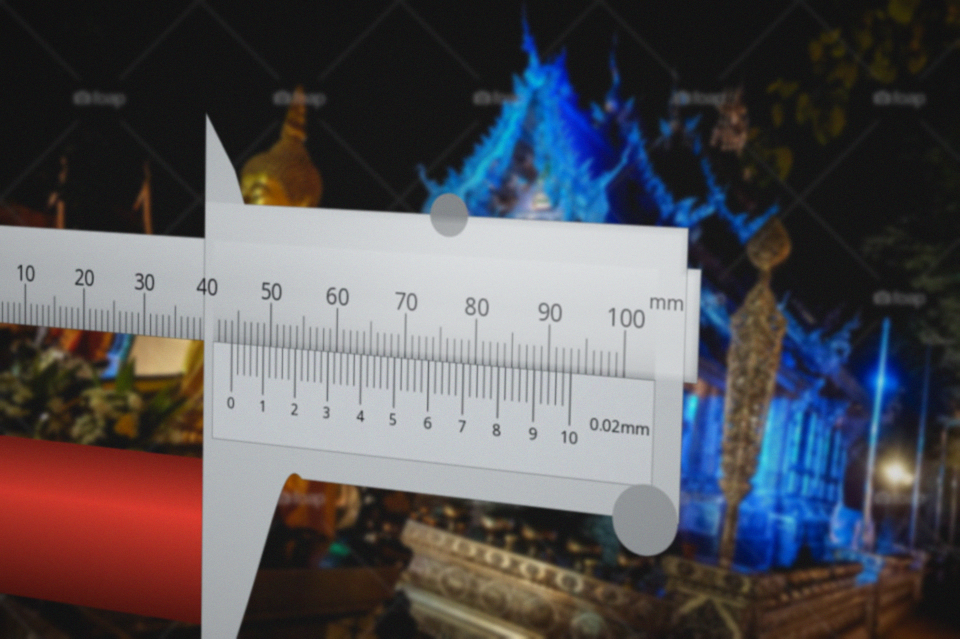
44.0mm
